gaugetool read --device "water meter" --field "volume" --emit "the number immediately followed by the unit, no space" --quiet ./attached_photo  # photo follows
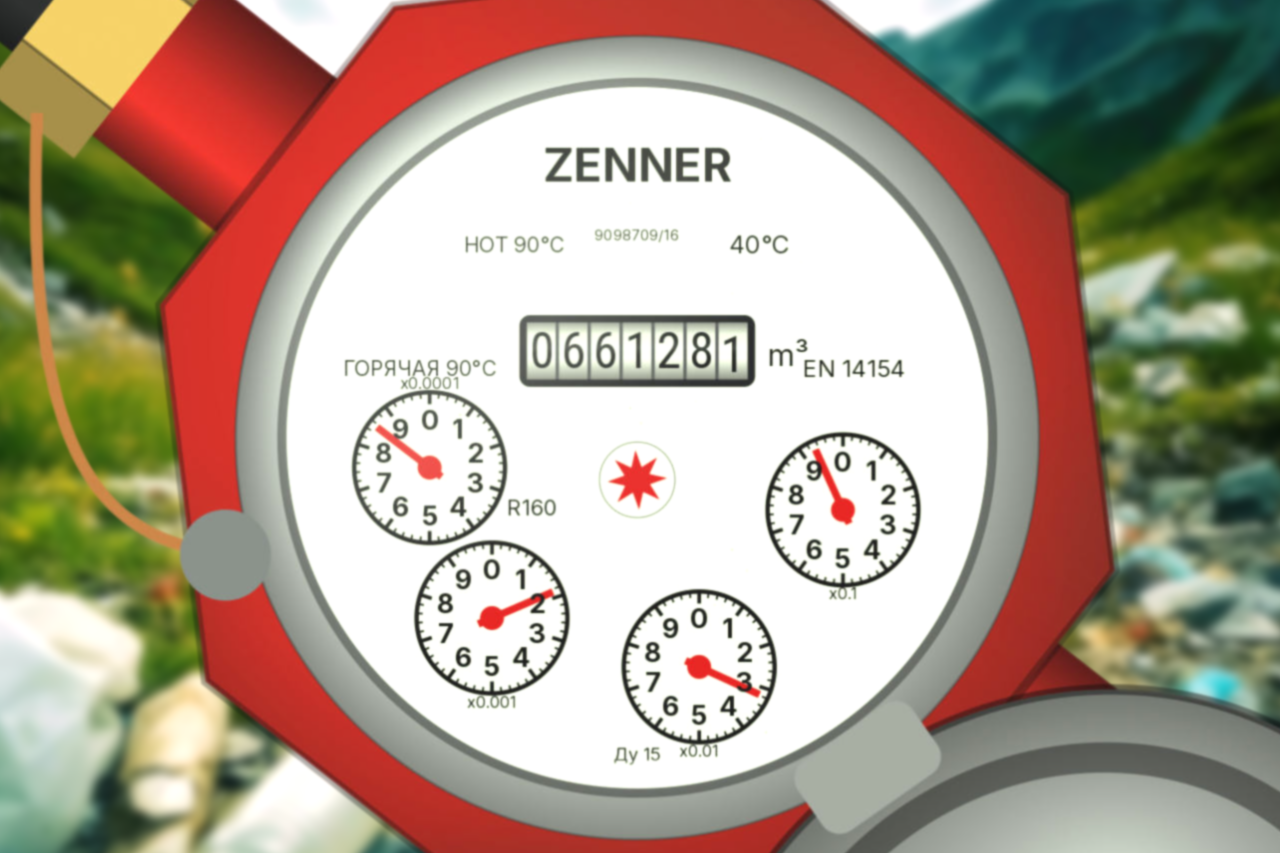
661280.9318m³
